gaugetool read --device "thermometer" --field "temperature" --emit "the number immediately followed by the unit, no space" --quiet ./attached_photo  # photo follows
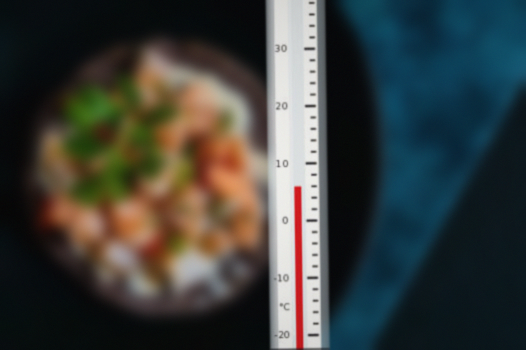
6°C
